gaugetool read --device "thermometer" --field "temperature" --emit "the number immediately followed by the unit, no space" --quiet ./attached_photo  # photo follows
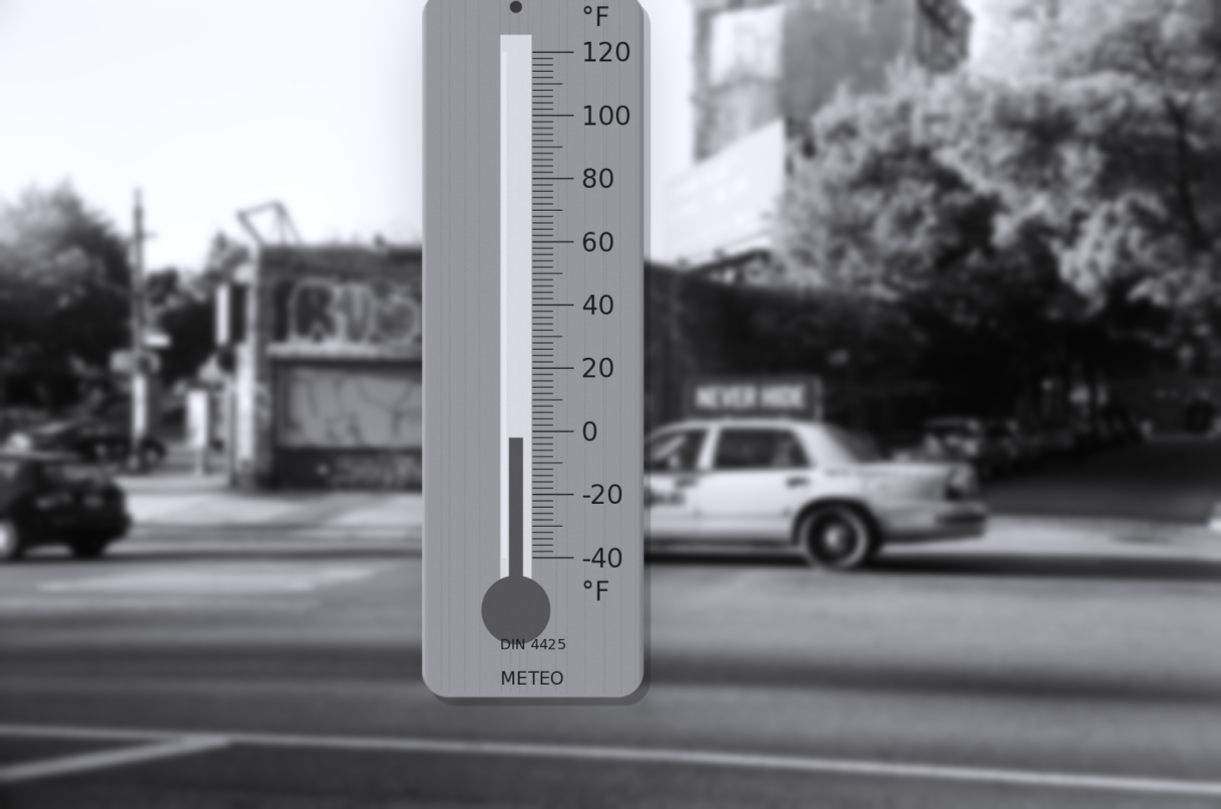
-2°F
